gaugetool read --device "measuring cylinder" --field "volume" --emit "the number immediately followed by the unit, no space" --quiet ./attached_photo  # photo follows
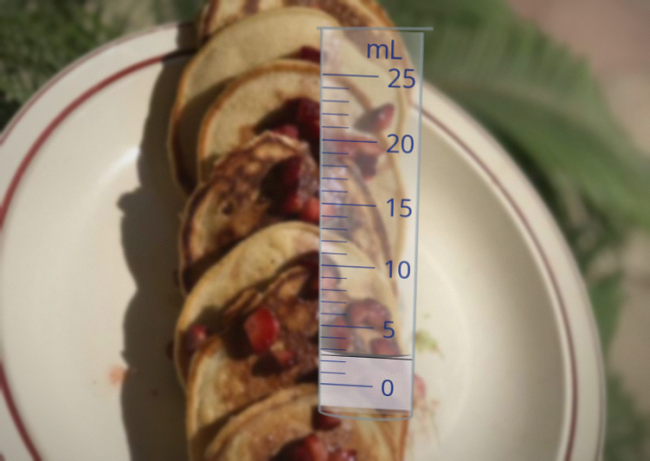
2.5mL
